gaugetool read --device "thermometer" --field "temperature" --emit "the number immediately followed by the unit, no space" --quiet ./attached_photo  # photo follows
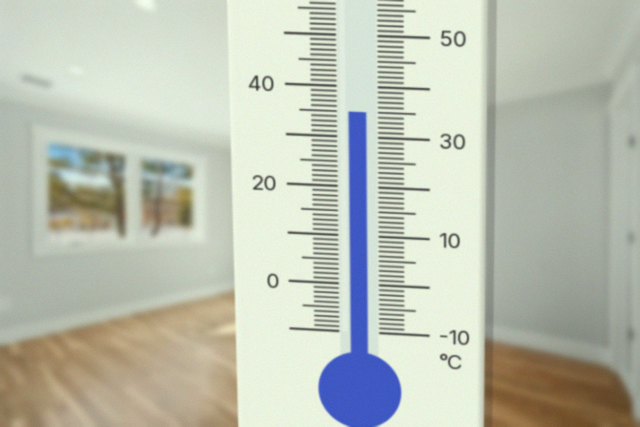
35°C
